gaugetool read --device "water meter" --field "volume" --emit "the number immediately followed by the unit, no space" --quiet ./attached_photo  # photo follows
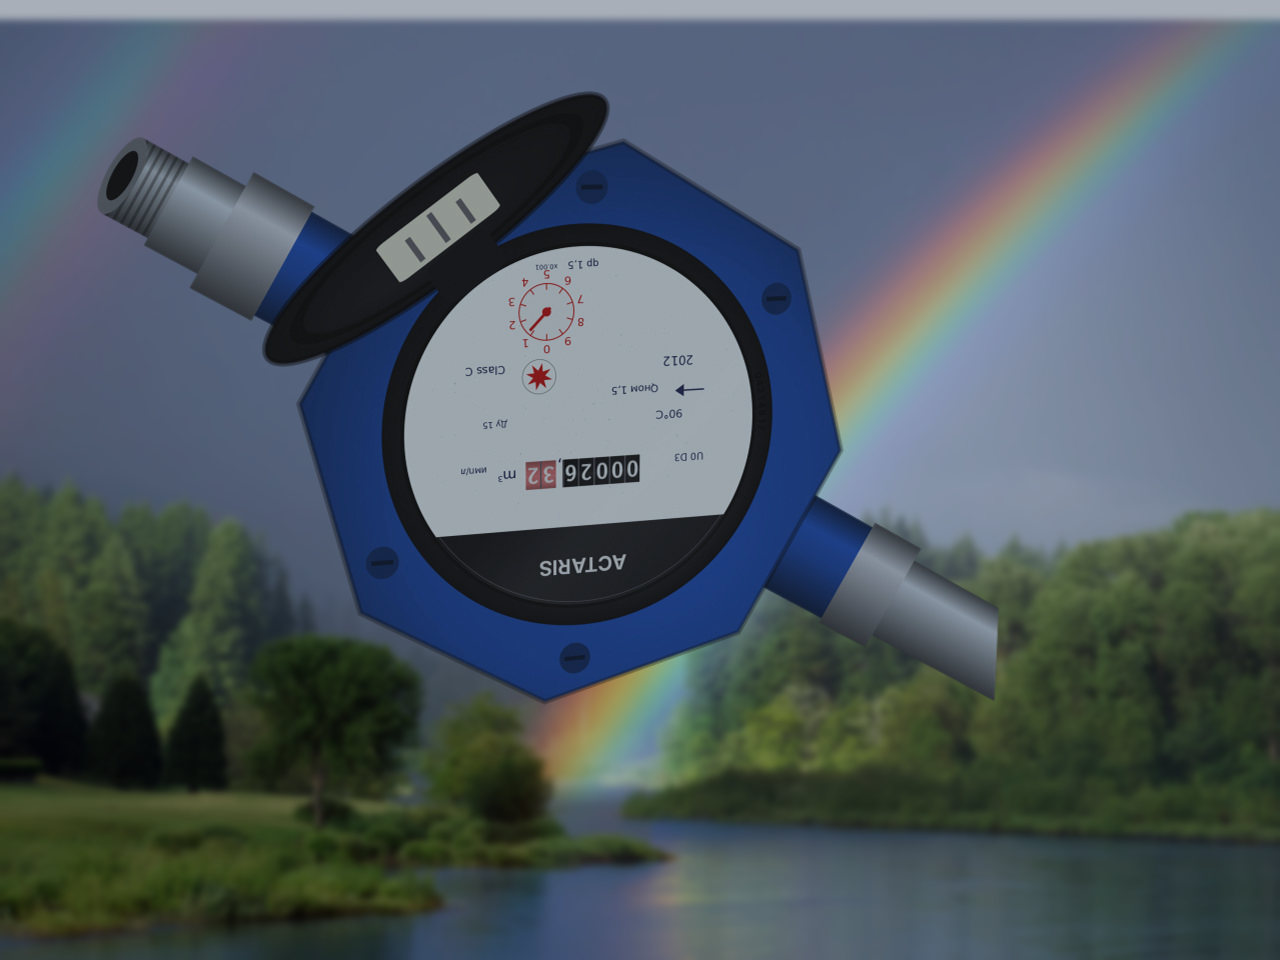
26.321m³
